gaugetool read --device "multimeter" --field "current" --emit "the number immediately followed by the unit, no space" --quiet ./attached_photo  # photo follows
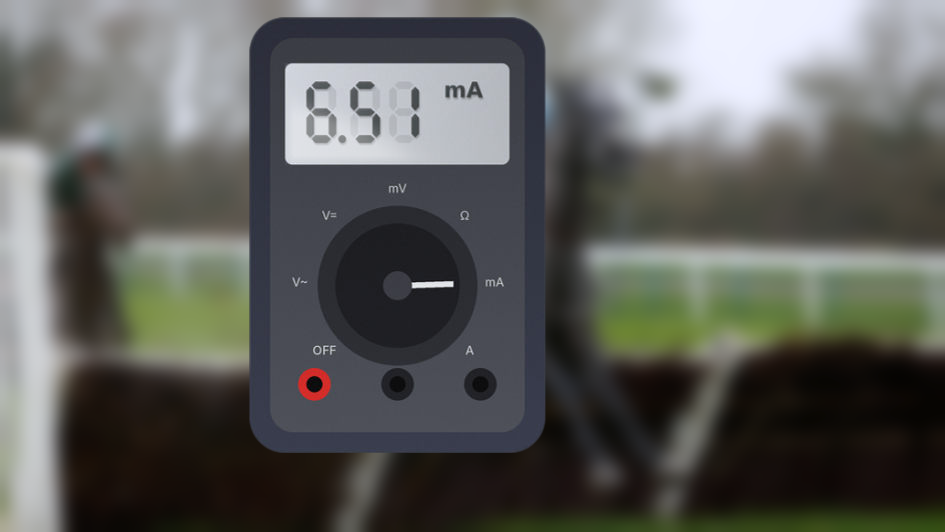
6.51mA
